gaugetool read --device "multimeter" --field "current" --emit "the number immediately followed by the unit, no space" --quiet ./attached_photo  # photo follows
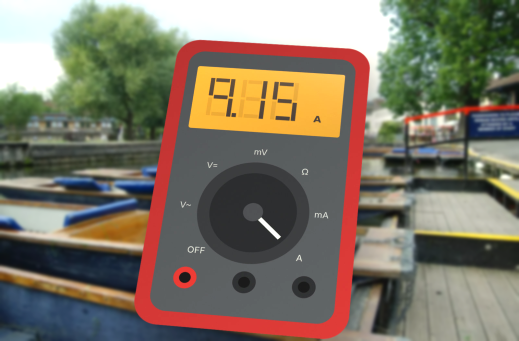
9.15A
